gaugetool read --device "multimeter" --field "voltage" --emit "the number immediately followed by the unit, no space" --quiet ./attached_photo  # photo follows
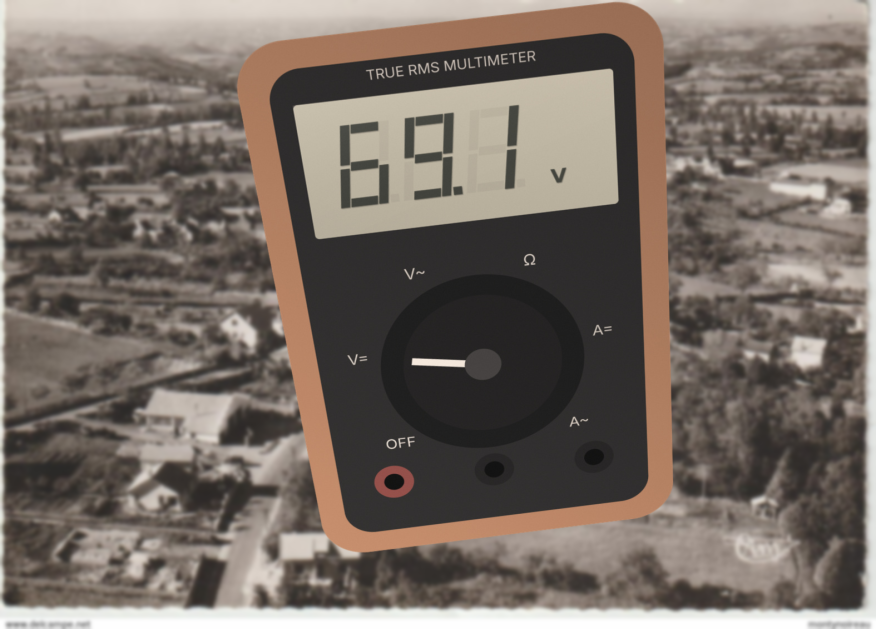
69.1V
